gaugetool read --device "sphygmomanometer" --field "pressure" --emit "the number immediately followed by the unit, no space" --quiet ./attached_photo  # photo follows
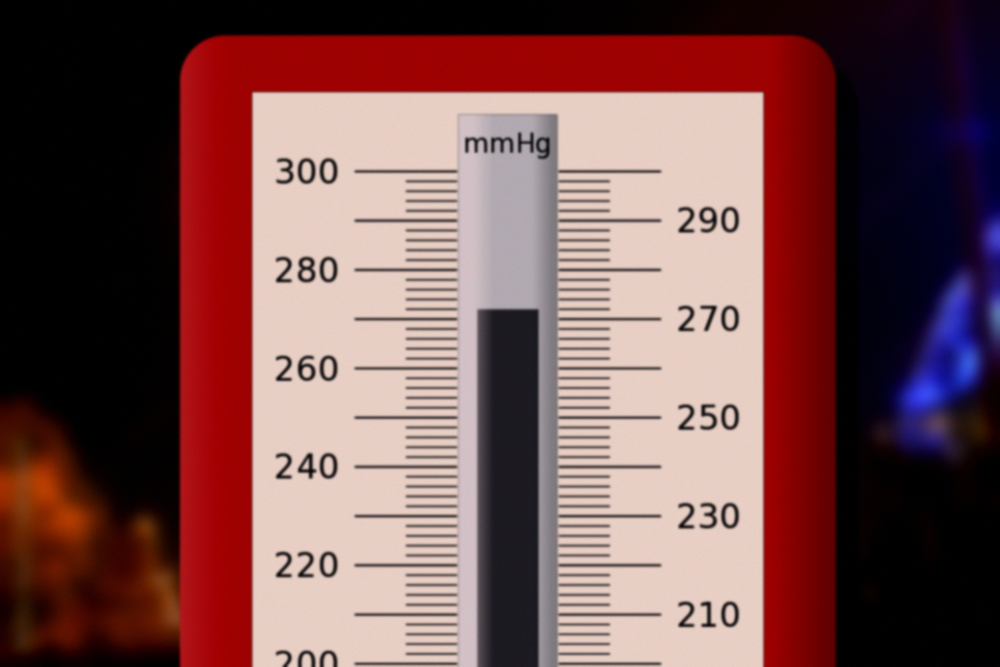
272mmHg
